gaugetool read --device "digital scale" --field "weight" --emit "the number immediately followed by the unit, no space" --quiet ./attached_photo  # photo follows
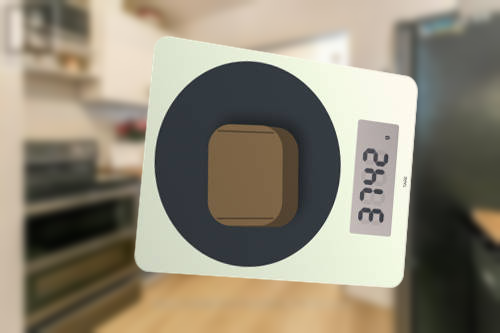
3742g
